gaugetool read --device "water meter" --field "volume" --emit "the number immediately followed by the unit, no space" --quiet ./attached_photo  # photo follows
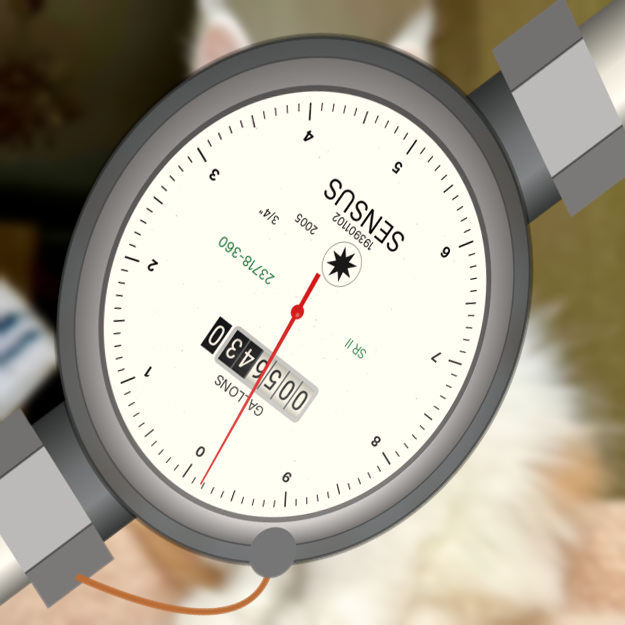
56429.8gal
